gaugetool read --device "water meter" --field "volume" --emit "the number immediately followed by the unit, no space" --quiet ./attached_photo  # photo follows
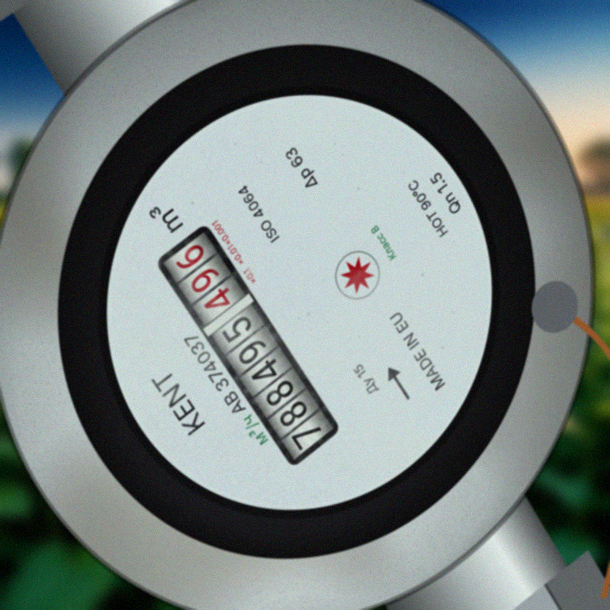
788495.496m³
